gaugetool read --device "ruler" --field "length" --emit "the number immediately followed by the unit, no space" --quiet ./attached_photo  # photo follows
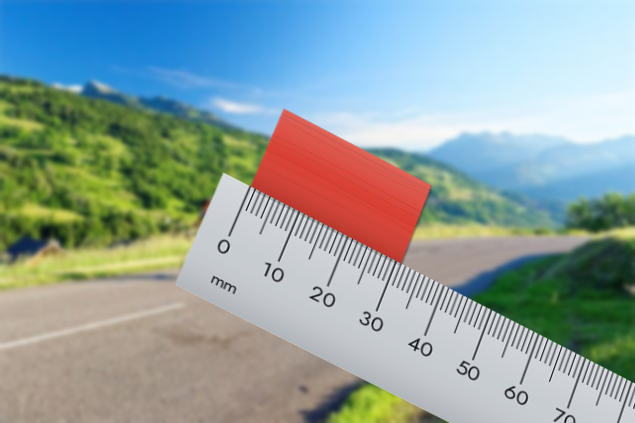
31mm
